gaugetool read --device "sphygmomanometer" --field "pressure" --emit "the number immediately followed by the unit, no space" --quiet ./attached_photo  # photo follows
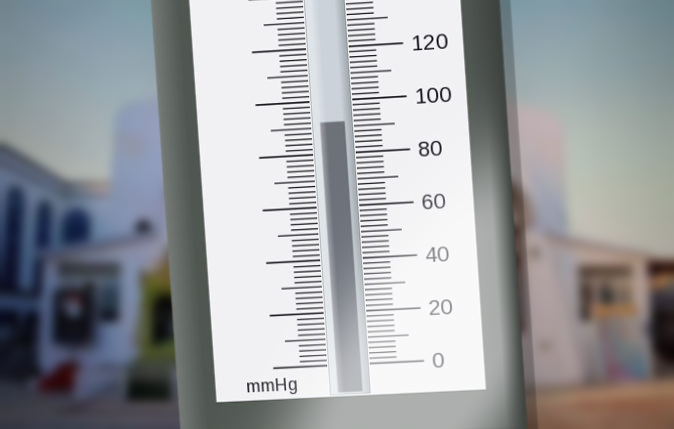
92mmHg
